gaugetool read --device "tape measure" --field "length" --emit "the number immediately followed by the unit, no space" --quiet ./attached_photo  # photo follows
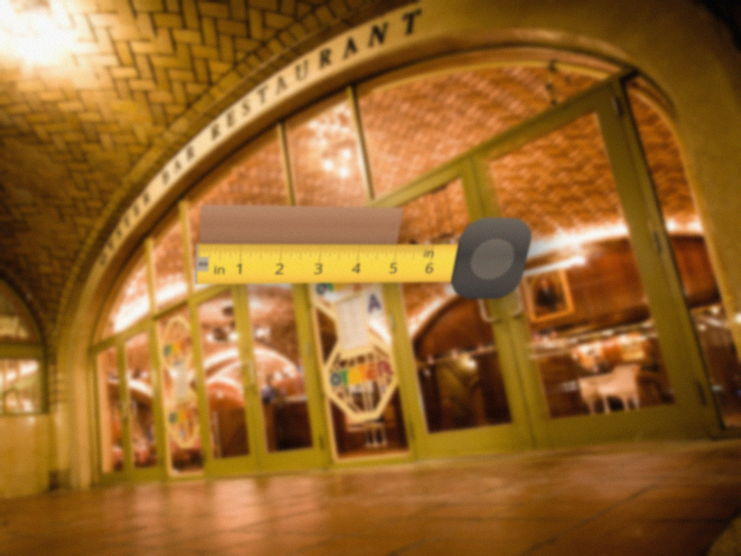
5in
